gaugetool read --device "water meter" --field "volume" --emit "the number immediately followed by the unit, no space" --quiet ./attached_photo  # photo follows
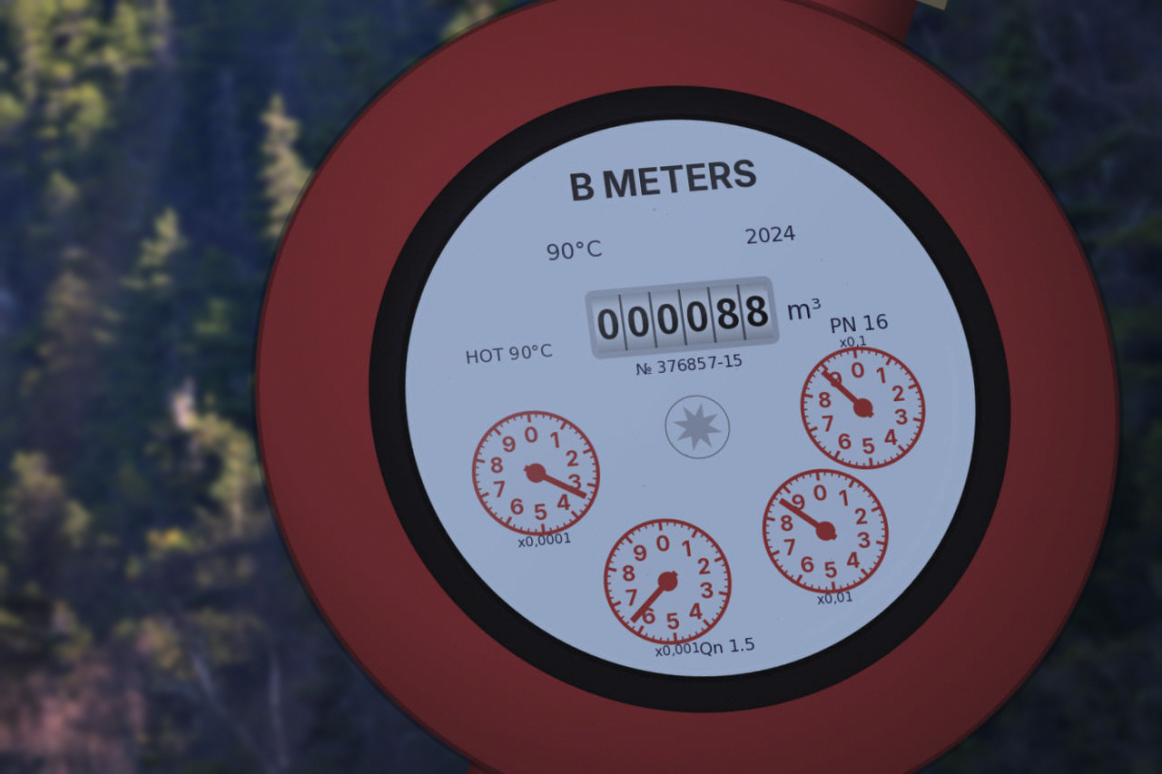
88.8863m³
